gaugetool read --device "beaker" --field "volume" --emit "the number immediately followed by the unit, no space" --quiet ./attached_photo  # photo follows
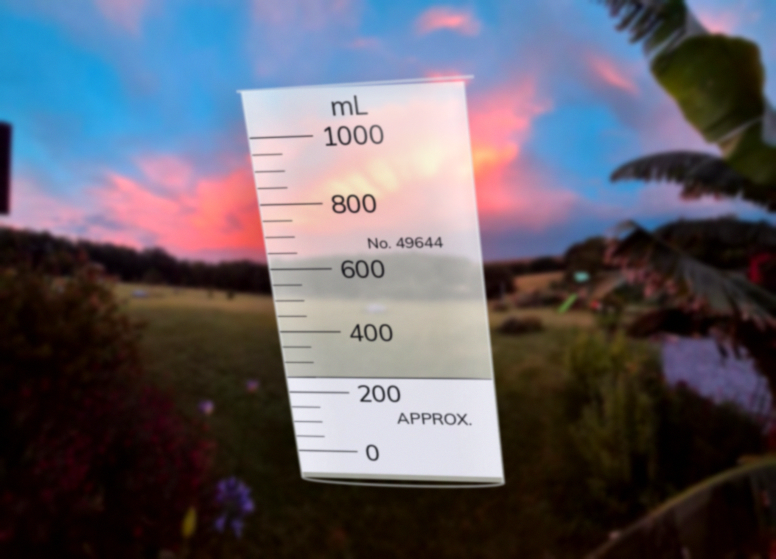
250mL
